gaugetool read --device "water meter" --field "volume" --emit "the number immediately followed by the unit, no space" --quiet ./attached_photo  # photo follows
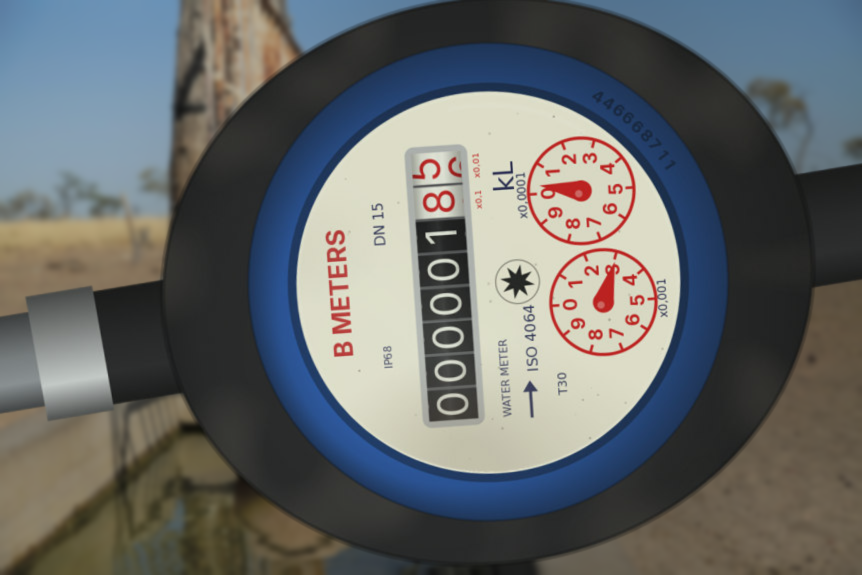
1.8530kL
